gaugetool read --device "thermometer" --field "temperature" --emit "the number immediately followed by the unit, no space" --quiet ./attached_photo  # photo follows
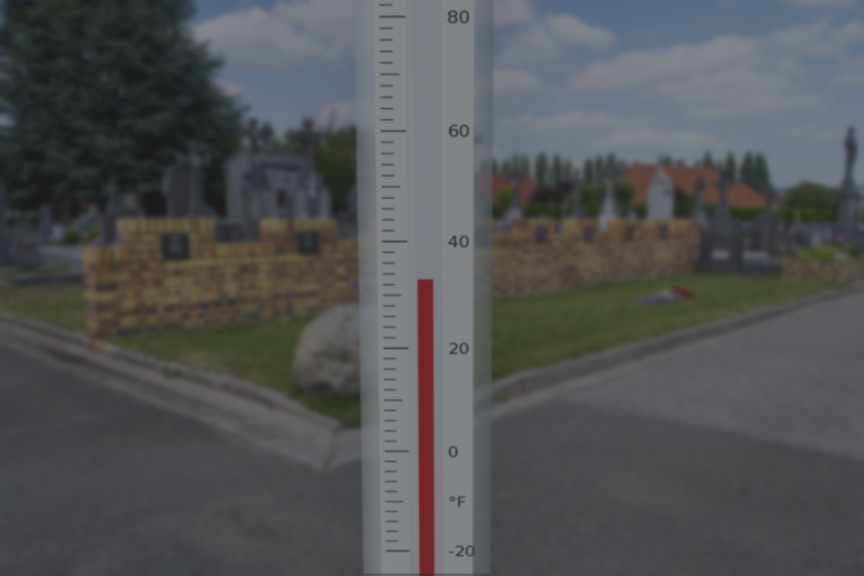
33°F
